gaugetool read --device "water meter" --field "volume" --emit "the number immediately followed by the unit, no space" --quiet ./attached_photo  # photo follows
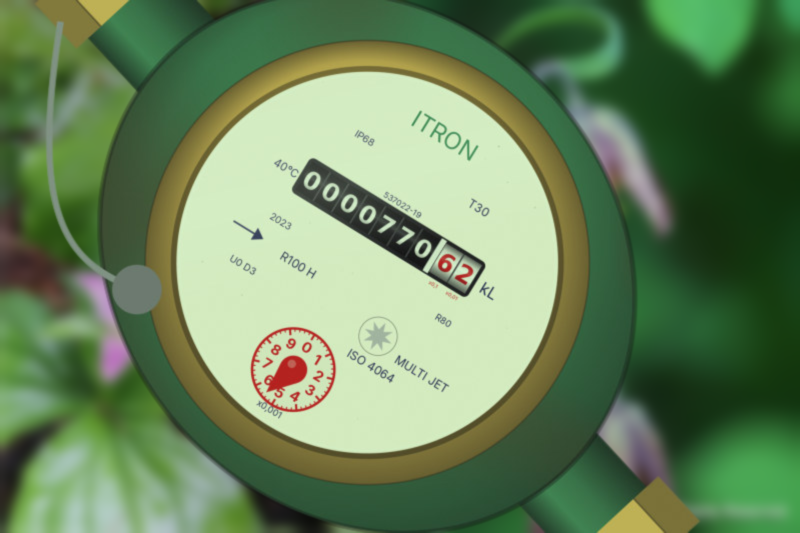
770.625kL
